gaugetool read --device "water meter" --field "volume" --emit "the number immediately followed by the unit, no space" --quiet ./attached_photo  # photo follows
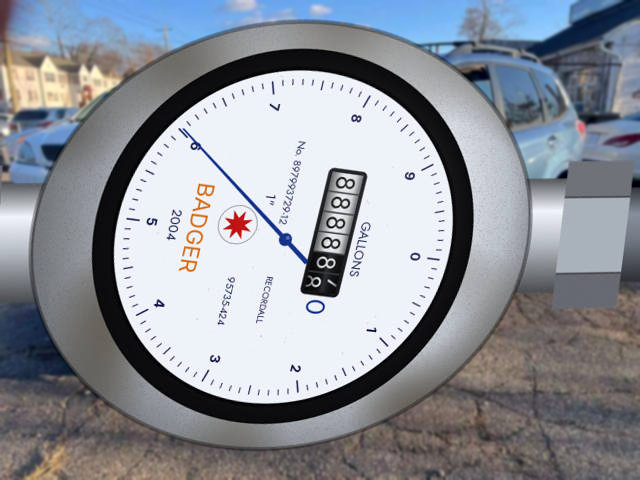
8888876.0gal
